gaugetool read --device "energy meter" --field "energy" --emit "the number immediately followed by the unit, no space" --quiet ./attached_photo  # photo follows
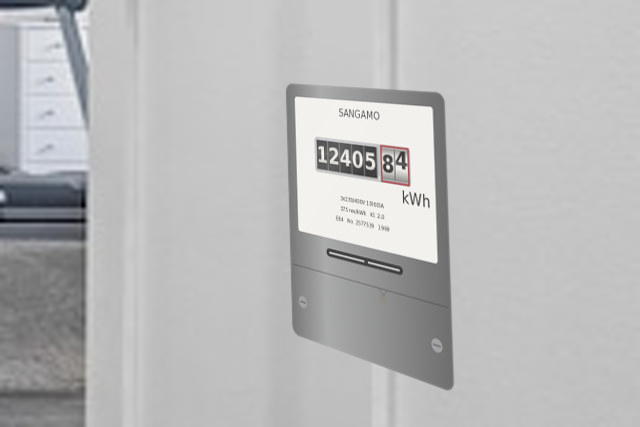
12405.84kWh
